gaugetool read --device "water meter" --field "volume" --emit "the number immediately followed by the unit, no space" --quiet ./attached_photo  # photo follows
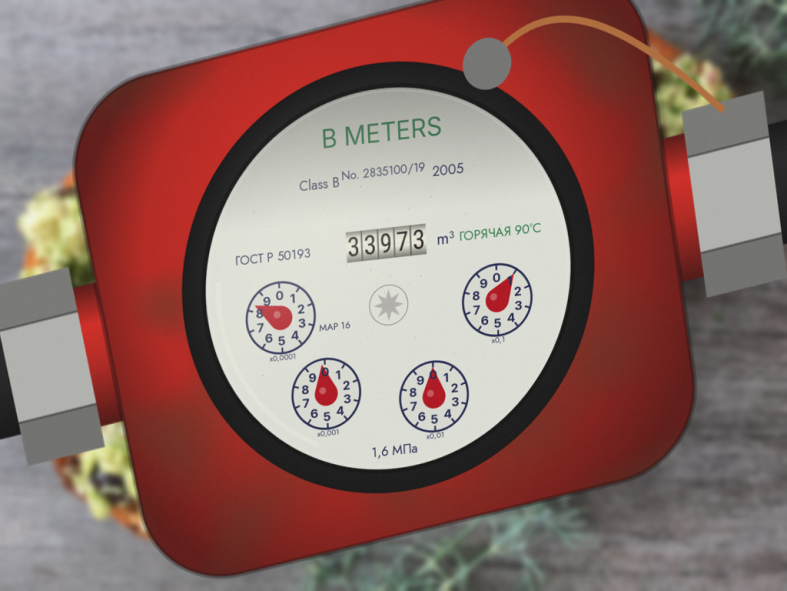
33973.0998m³
